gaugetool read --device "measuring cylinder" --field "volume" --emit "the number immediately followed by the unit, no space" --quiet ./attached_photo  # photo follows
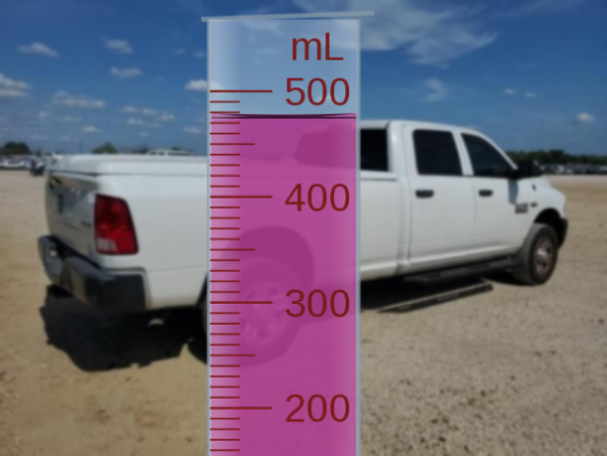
475mL
